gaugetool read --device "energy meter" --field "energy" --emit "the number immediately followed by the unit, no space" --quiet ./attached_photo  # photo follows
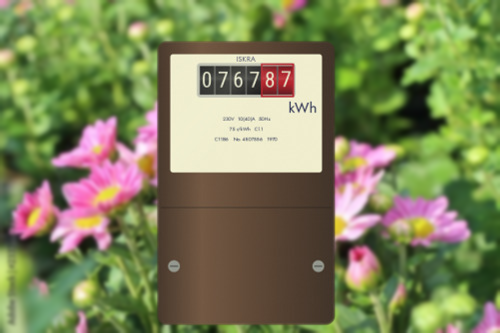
767.87kWh
